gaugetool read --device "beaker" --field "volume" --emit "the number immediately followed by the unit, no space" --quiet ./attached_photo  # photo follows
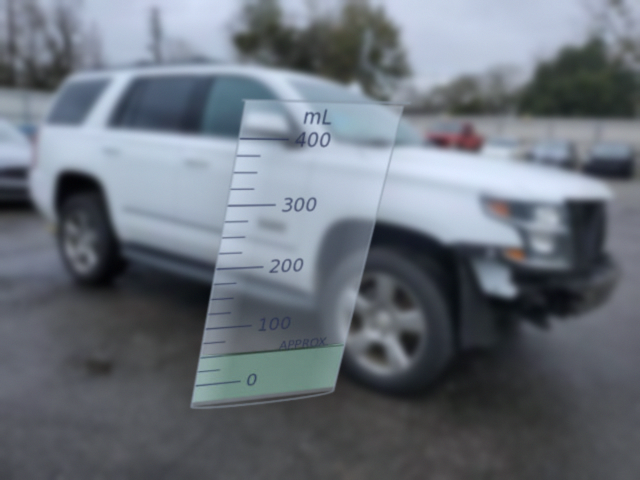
50mL
